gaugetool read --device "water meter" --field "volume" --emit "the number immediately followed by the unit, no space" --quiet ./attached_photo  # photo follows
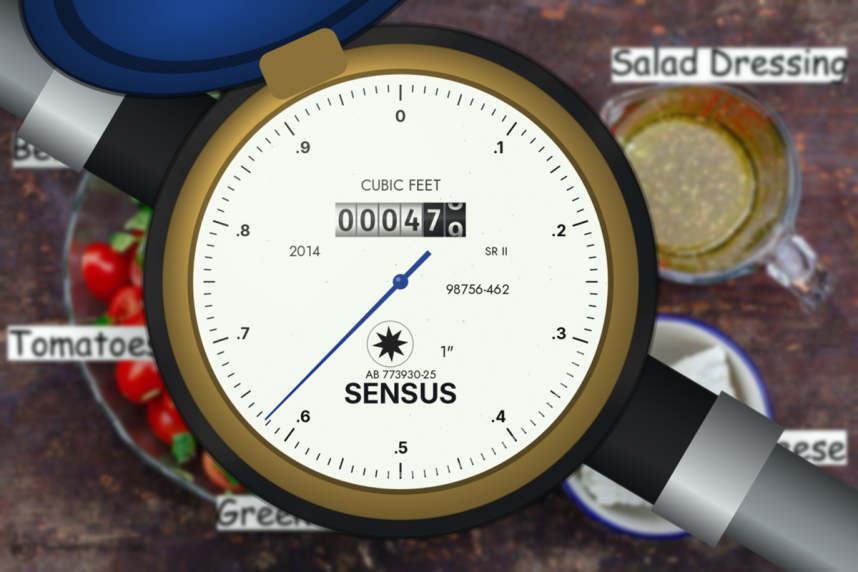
478.62ft³
